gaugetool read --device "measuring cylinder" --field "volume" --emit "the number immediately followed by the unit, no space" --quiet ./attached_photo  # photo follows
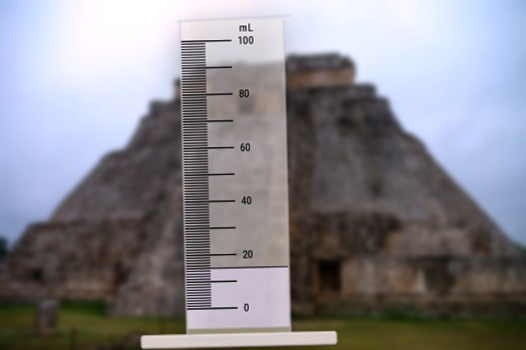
15mL
